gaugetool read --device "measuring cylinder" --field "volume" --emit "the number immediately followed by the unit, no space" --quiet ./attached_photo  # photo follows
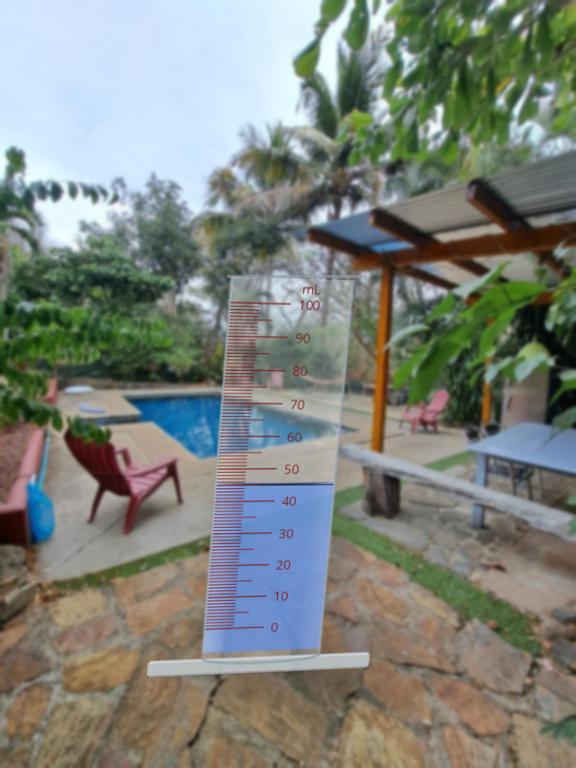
45mL
